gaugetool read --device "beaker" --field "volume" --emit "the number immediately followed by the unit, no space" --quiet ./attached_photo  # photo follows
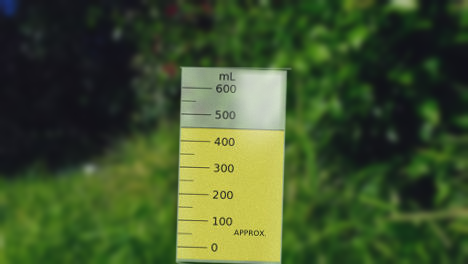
450mL
